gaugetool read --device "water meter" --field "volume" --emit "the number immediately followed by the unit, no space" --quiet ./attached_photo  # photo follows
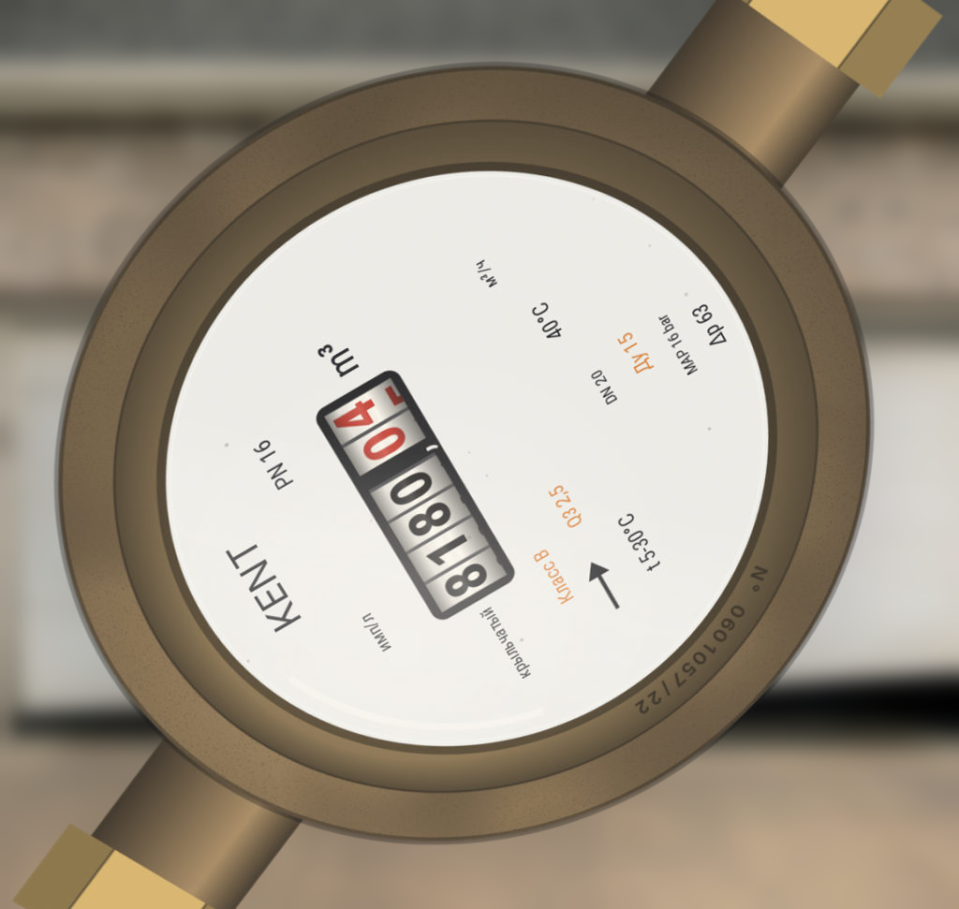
8180.04m³
